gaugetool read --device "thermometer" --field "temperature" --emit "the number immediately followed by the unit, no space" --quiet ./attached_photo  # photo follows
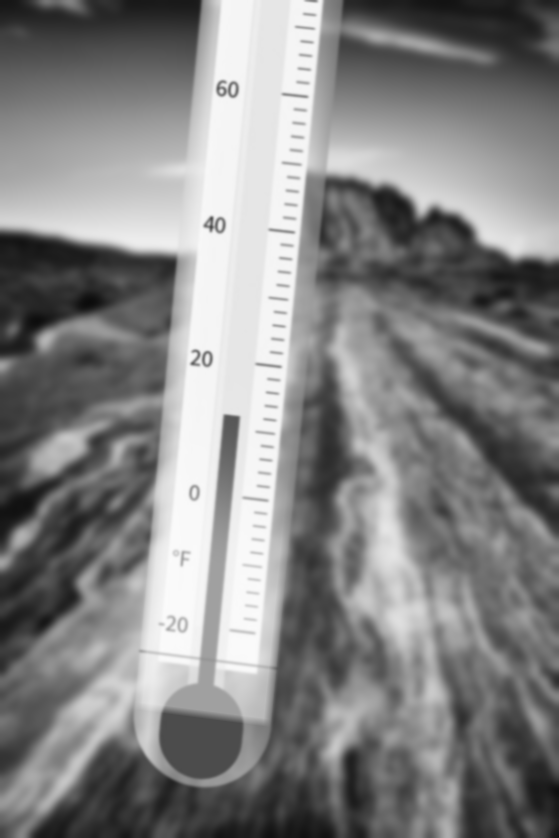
12°F
